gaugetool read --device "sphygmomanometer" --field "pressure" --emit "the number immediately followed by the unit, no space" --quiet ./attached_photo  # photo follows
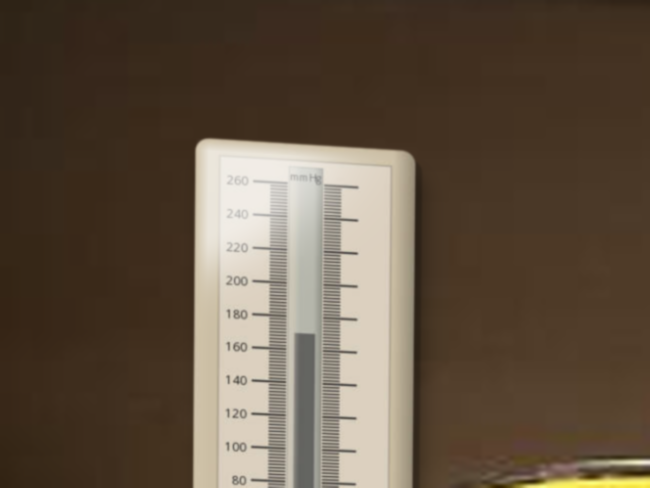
170mmHg
